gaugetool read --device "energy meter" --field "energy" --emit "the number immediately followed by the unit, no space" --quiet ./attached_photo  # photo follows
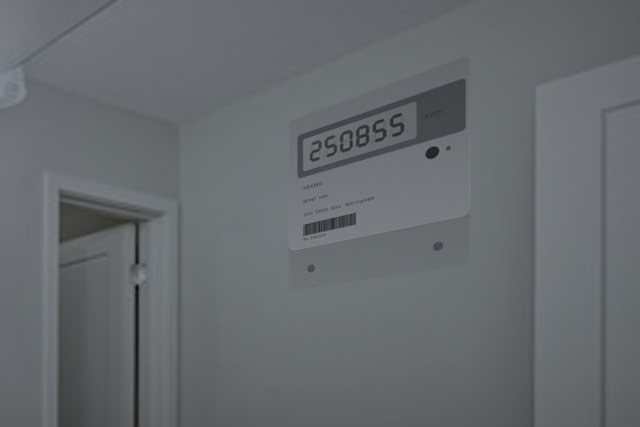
250855kWh
